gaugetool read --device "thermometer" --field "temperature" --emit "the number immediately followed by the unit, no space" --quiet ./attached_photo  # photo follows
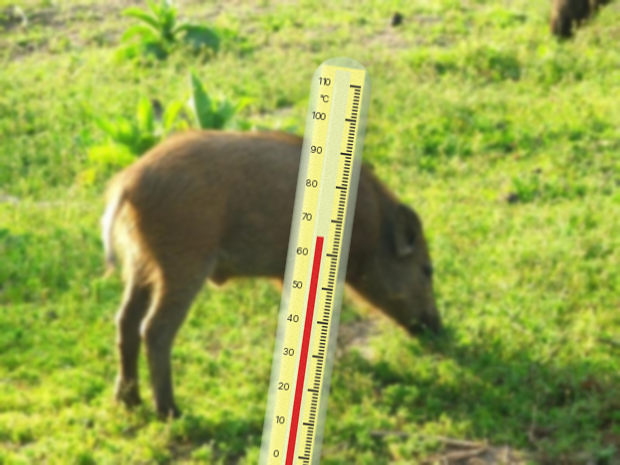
65°C
